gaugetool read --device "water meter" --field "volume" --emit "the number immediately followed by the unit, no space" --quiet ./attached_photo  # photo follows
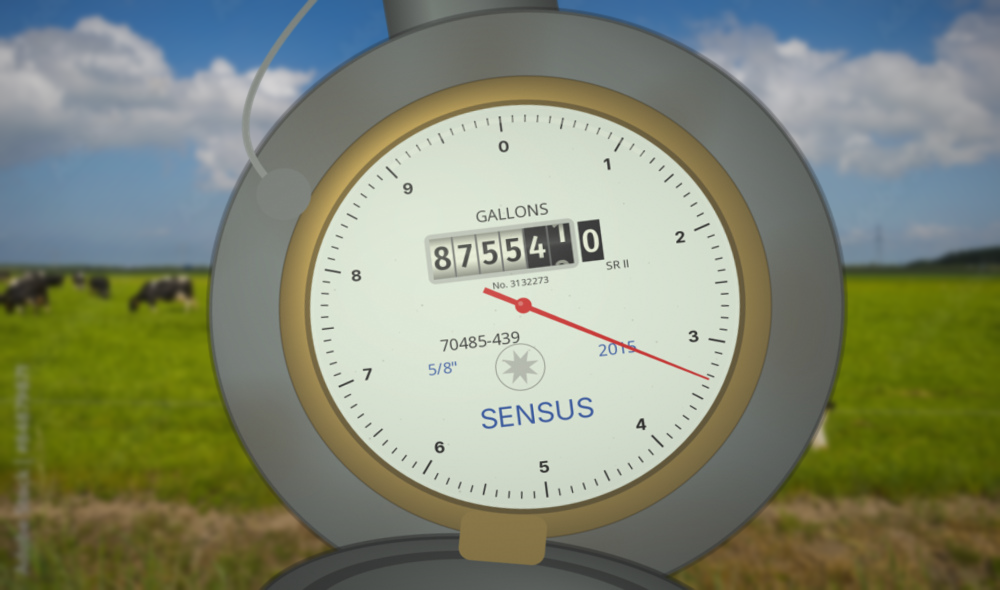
8755413.3gal
